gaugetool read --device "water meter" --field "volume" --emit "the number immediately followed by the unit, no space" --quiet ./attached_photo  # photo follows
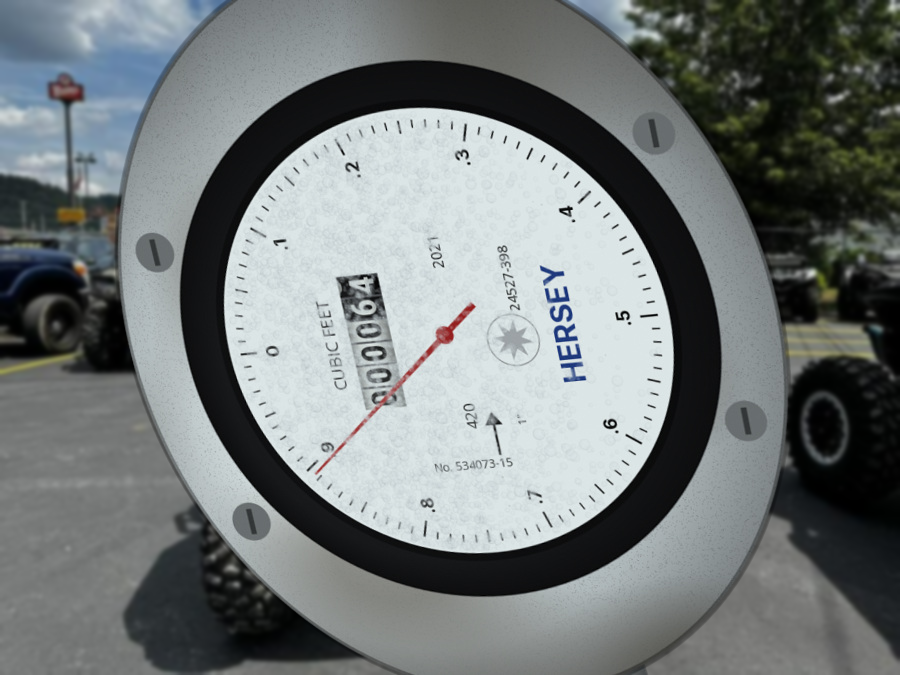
63.89ft³
